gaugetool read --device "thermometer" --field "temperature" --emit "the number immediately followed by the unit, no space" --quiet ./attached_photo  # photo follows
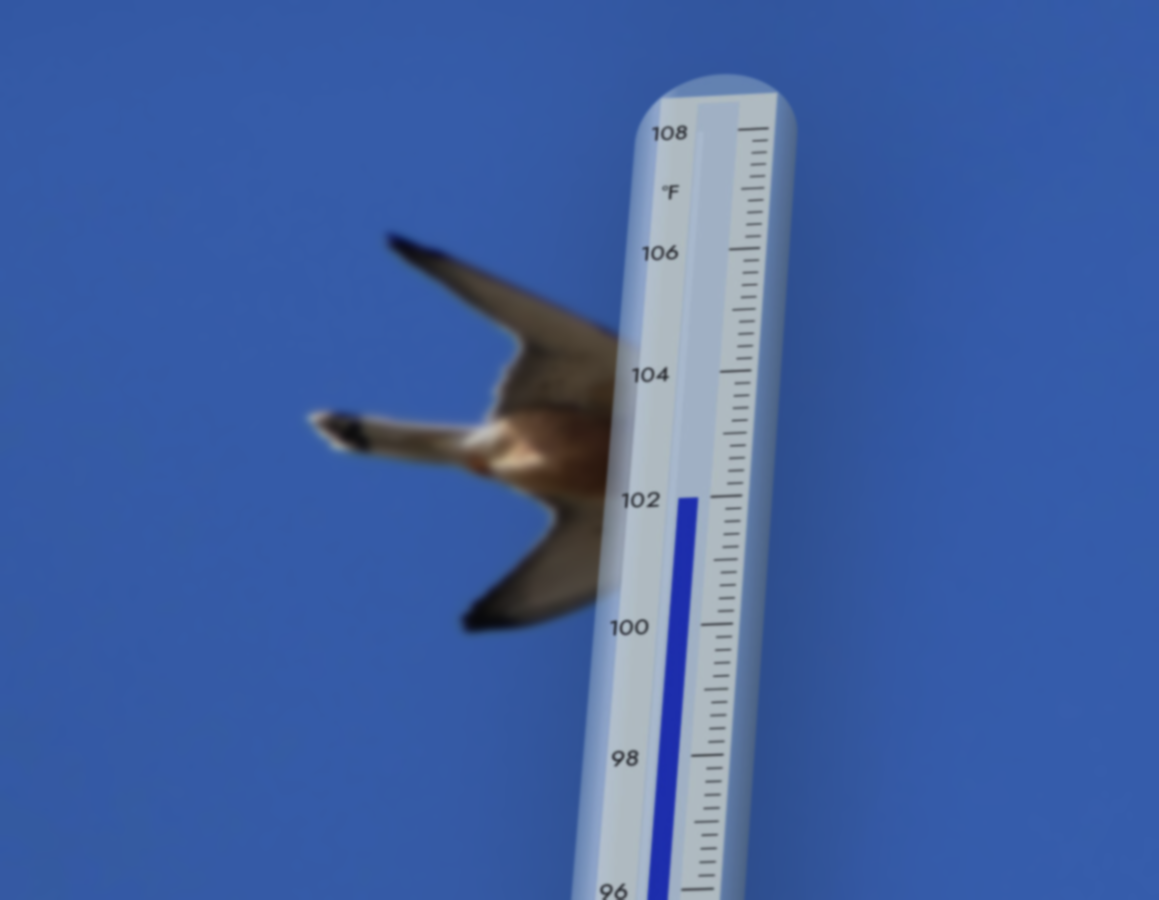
102°F
